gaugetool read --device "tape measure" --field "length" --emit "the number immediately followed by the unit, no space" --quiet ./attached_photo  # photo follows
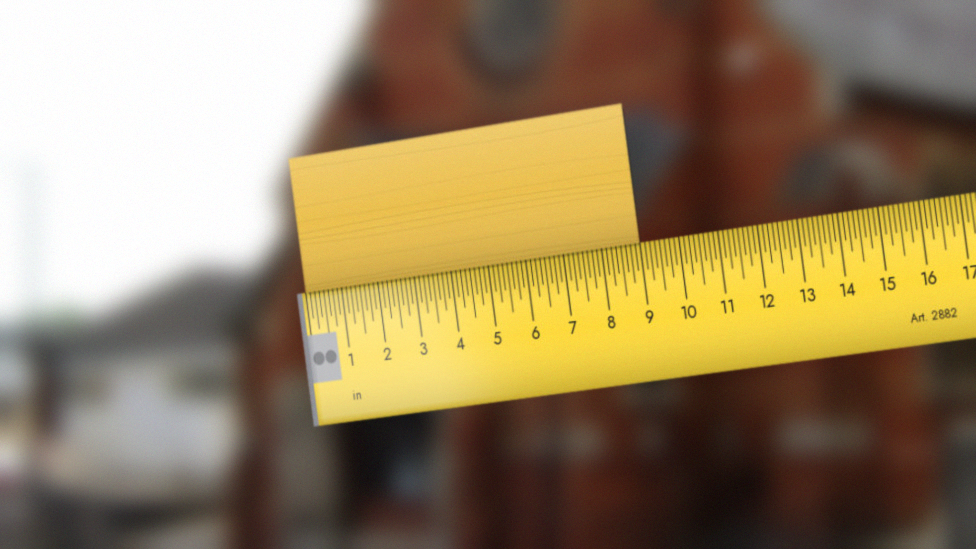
9in
